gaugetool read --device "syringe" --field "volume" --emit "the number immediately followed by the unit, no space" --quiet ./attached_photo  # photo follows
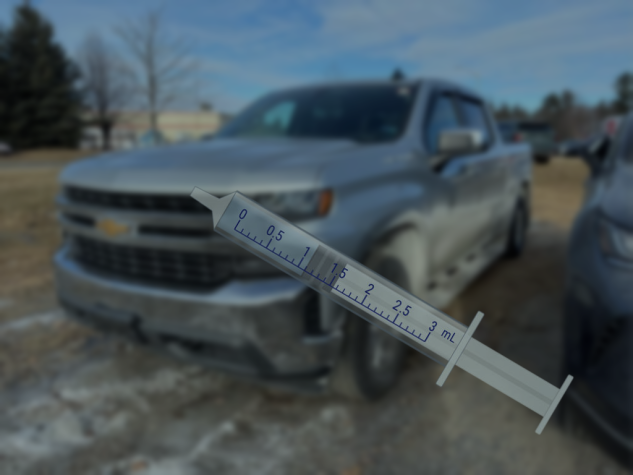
1.1mL
